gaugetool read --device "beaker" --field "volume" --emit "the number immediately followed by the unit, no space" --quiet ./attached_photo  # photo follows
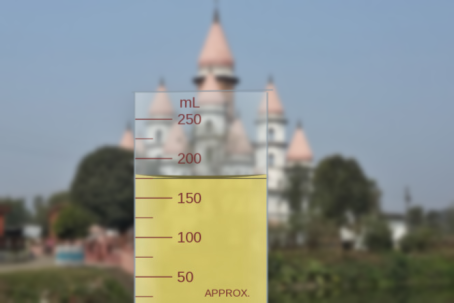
175mL
